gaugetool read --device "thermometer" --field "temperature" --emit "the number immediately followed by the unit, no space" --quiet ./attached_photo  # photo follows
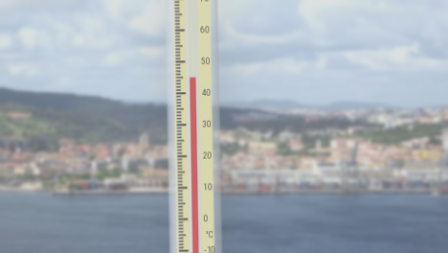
45°C
